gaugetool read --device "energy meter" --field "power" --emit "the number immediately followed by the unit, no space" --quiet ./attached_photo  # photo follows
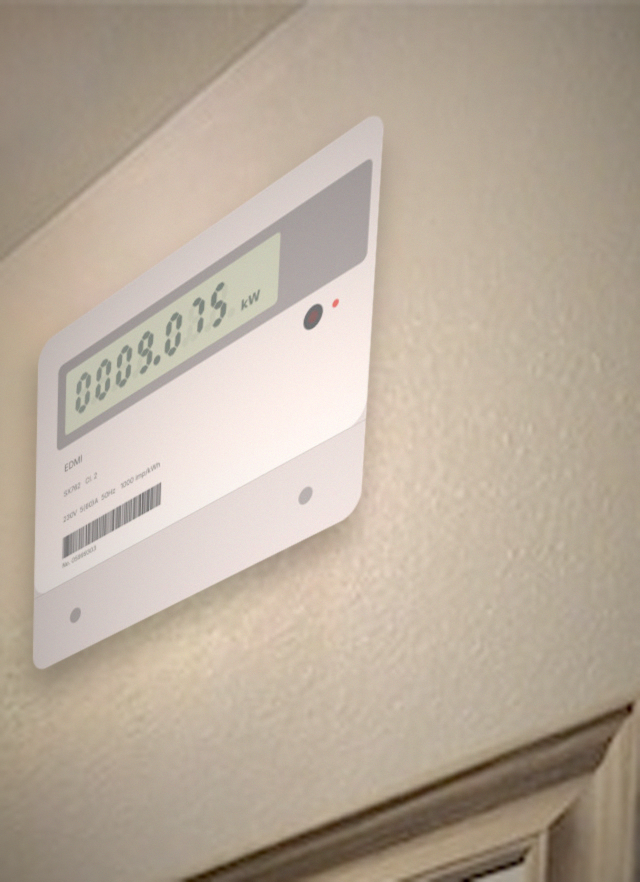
9.075kW
